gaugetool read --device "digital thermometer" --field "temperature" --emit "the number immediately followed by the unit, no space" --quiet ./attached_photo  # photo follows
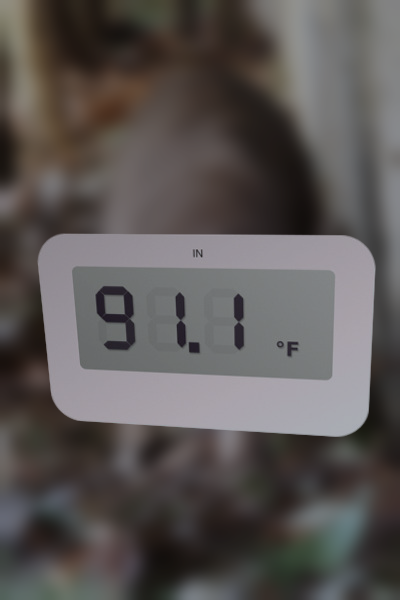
91.1°F
